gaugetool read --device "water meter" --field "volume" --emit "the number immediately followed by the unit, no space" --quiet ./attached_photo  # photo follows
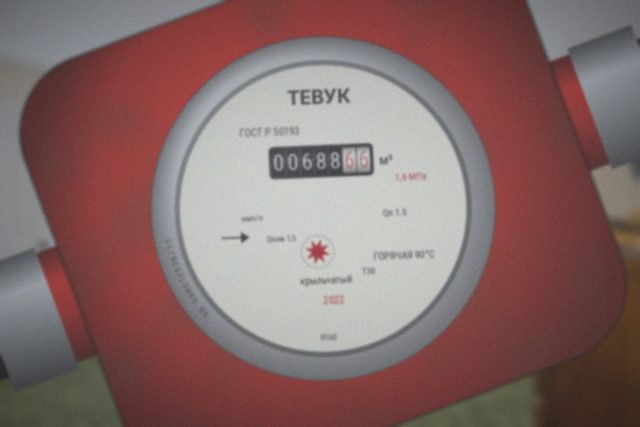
688.66m³
